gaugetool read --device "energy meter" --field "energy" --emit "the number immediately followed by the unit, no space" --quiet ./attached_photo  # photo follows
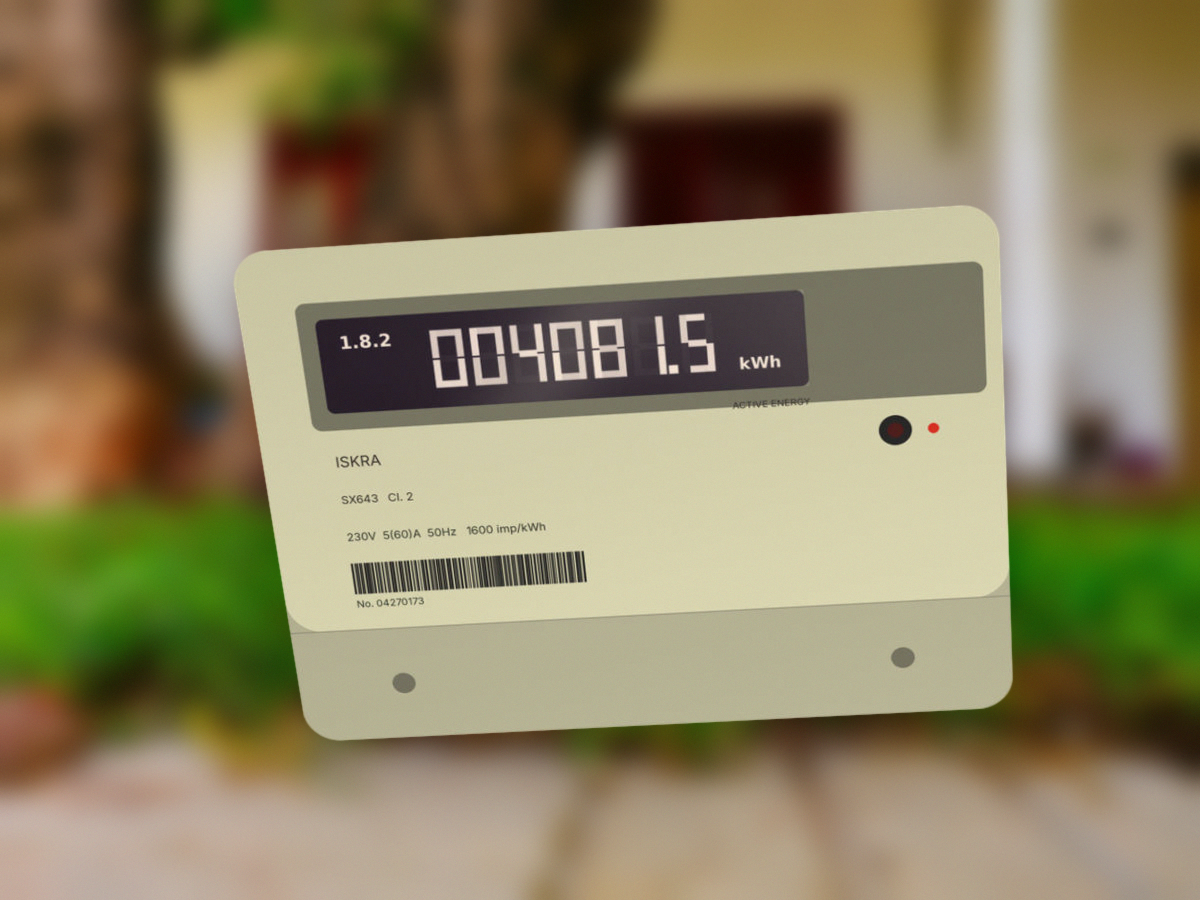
4081.5kWh
